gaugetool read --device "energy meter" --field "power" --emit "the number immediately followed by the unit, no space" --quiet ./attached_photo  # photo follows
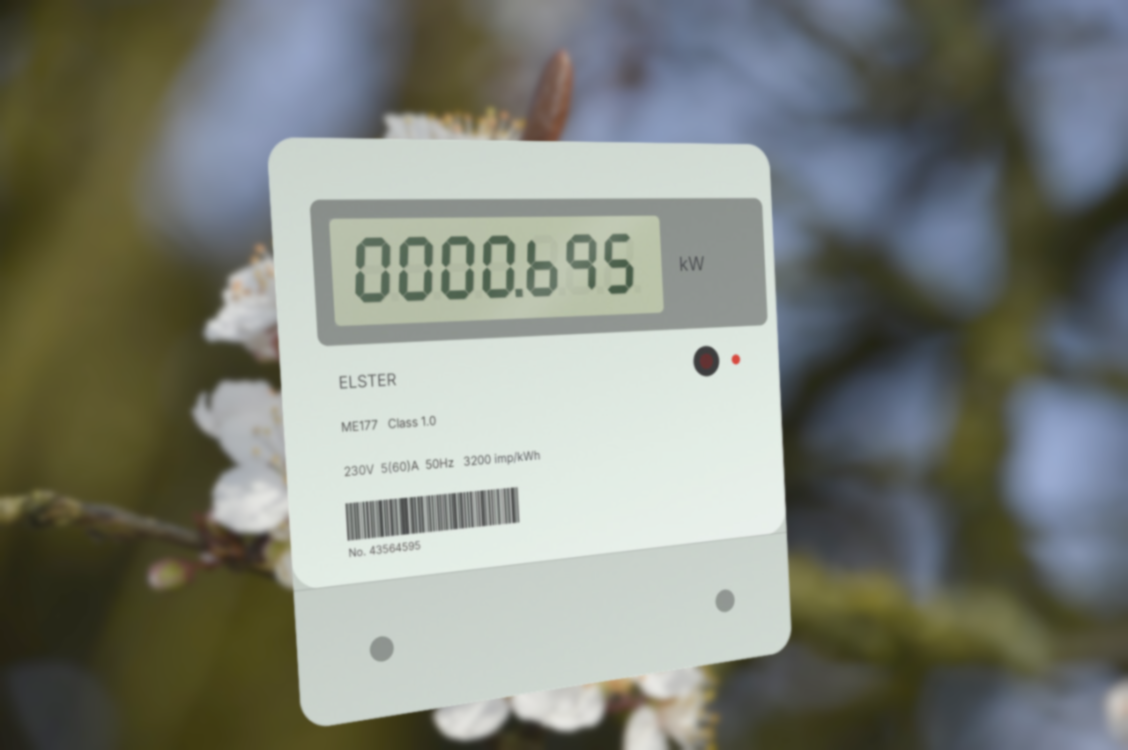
0.695kW
